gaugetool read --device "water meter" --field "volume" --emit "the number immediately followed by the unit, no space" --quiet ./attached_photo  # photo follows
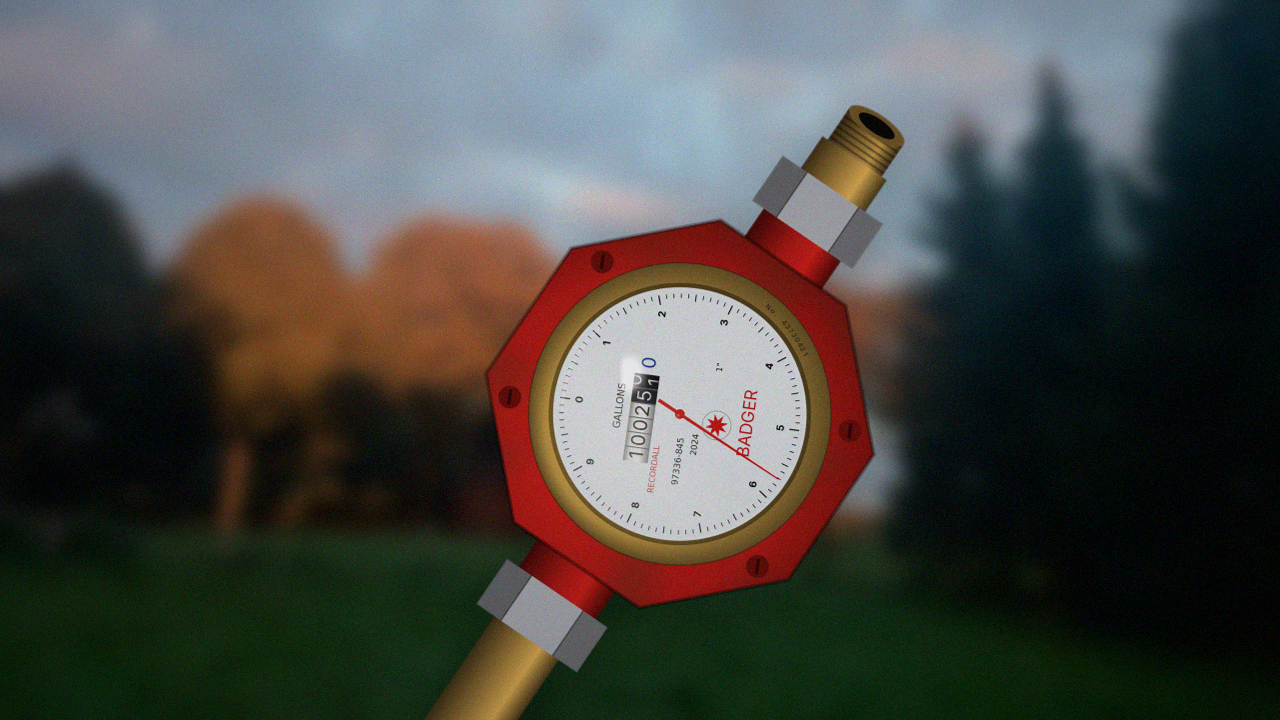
1002505.7gal
